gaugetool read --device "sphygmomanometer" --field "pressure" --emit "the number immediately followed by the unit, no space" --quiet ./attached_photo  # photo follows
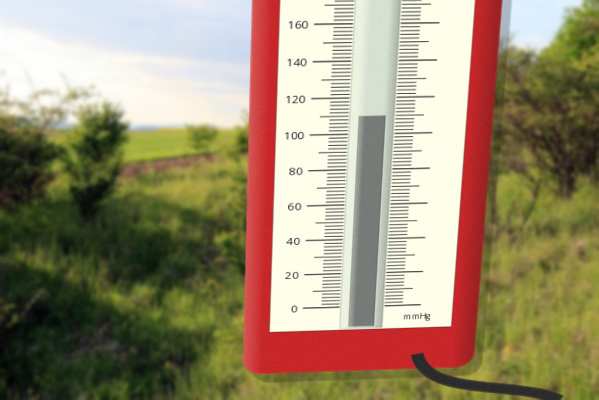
110mmHg
